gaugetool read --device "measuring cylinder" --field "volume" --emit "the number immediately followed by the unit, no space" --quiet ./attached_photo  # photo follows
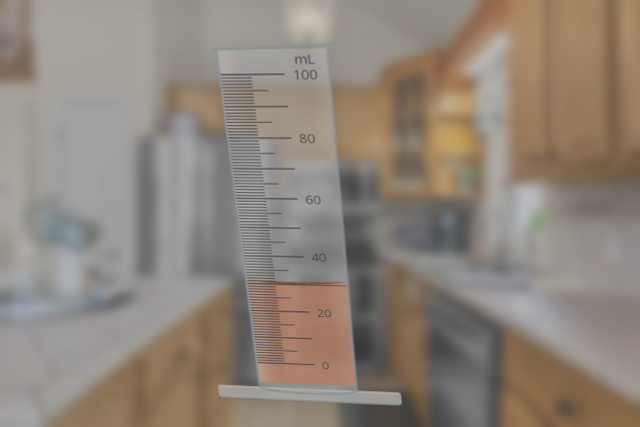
30mL
